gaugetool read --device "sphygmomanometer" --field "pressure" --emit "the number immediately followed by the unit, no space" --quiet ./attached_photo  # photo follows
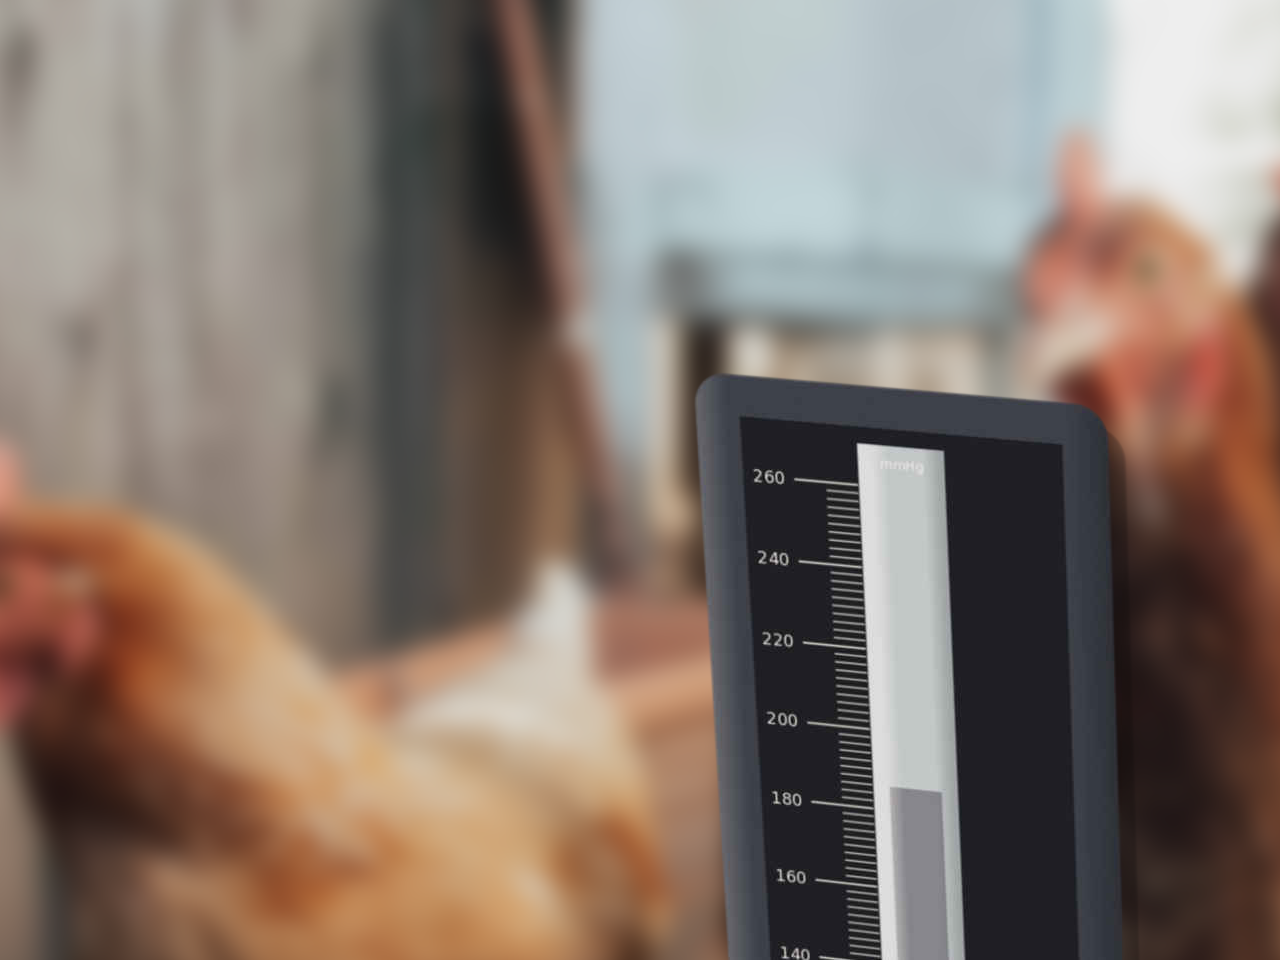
186mmHg
